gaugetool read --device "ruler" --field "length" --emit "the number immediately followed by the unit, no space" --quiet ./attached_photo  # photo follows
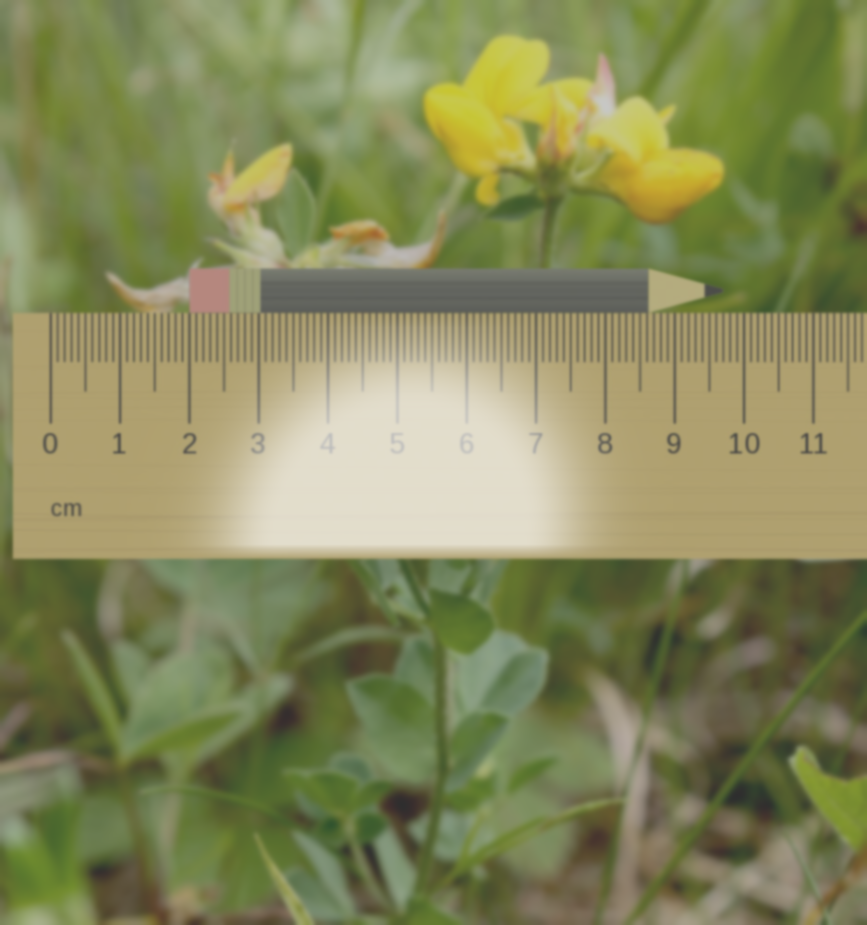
7.7cm
